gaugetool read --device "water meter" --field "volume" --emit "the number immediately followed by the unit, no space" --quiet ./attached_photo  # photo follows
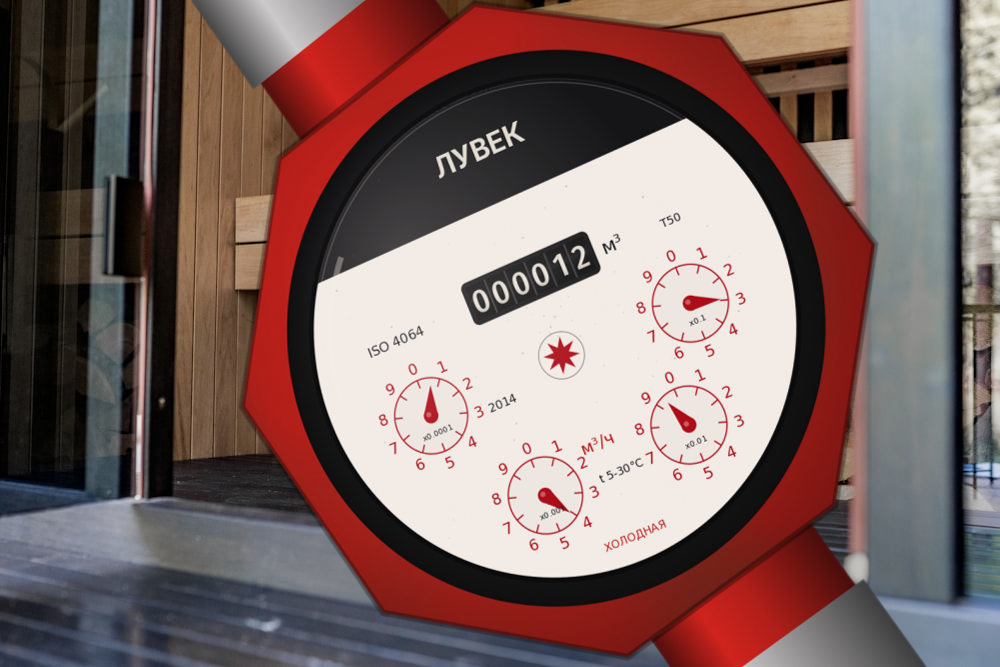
12.2940m³
